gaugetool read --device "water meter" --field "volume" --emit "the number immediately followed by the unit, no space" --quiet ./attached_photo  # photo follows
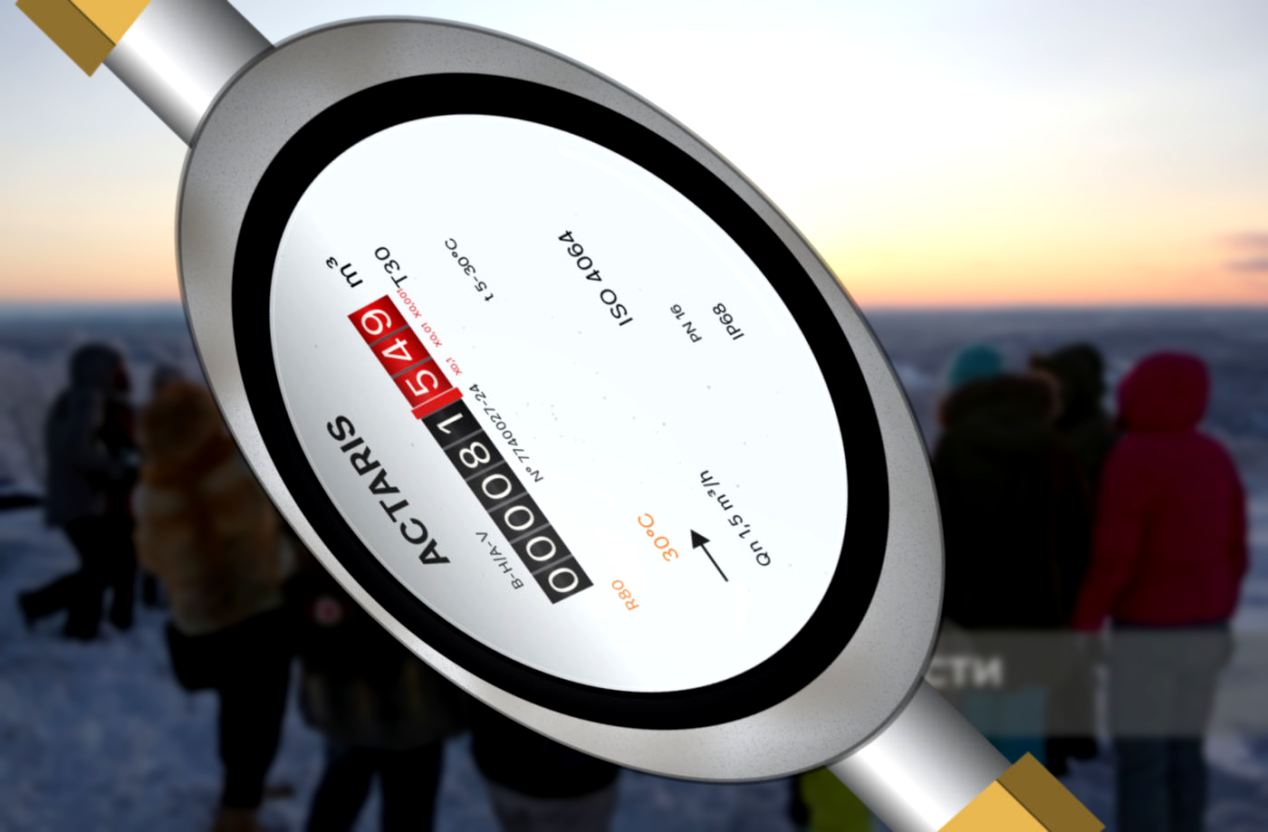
81.549m³
